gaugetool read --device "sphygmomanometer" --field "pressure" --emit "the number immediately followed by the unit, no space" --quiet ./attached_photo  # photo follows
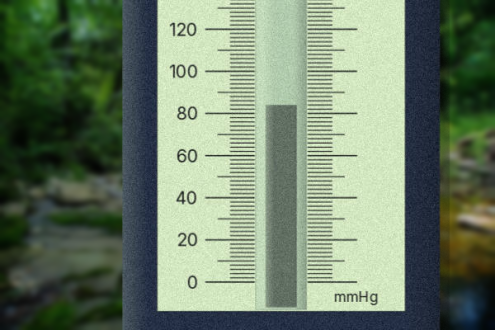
84mmHg
